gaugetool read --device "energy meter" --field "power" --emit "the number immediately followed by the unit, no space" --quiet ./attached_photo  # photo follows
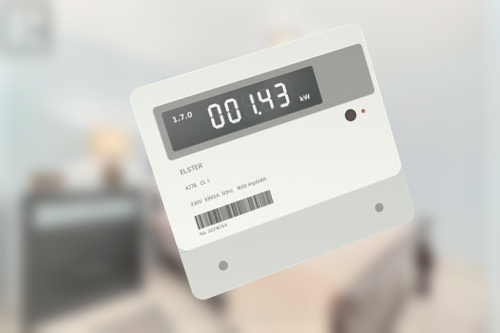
1.43kW
